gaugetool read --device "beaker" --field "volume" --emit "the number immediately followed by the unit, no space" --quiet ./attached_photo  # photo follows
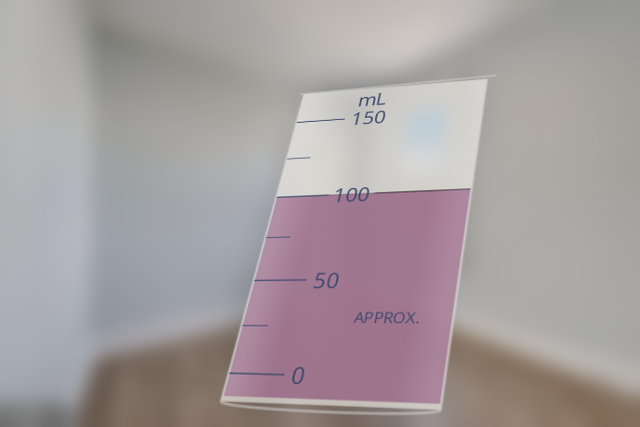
100mL
